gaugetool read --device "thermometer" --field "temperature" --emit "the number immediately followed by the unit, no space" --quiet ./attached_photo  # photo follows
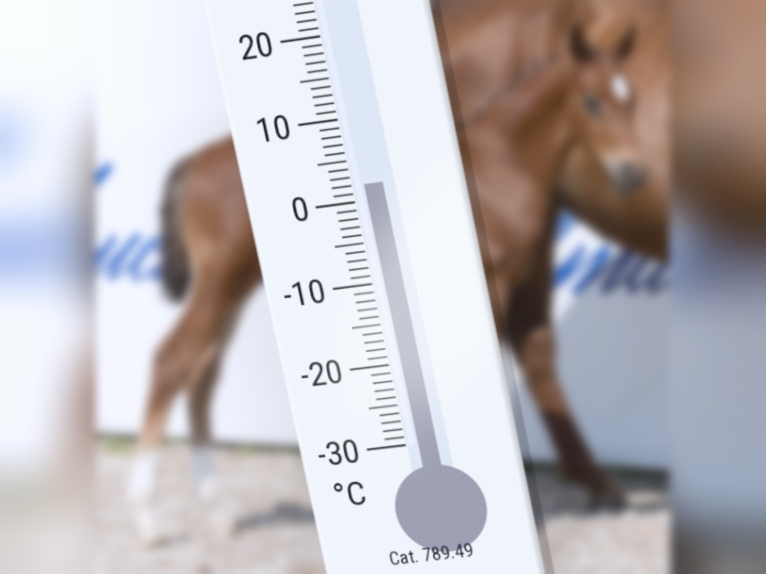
2°C
